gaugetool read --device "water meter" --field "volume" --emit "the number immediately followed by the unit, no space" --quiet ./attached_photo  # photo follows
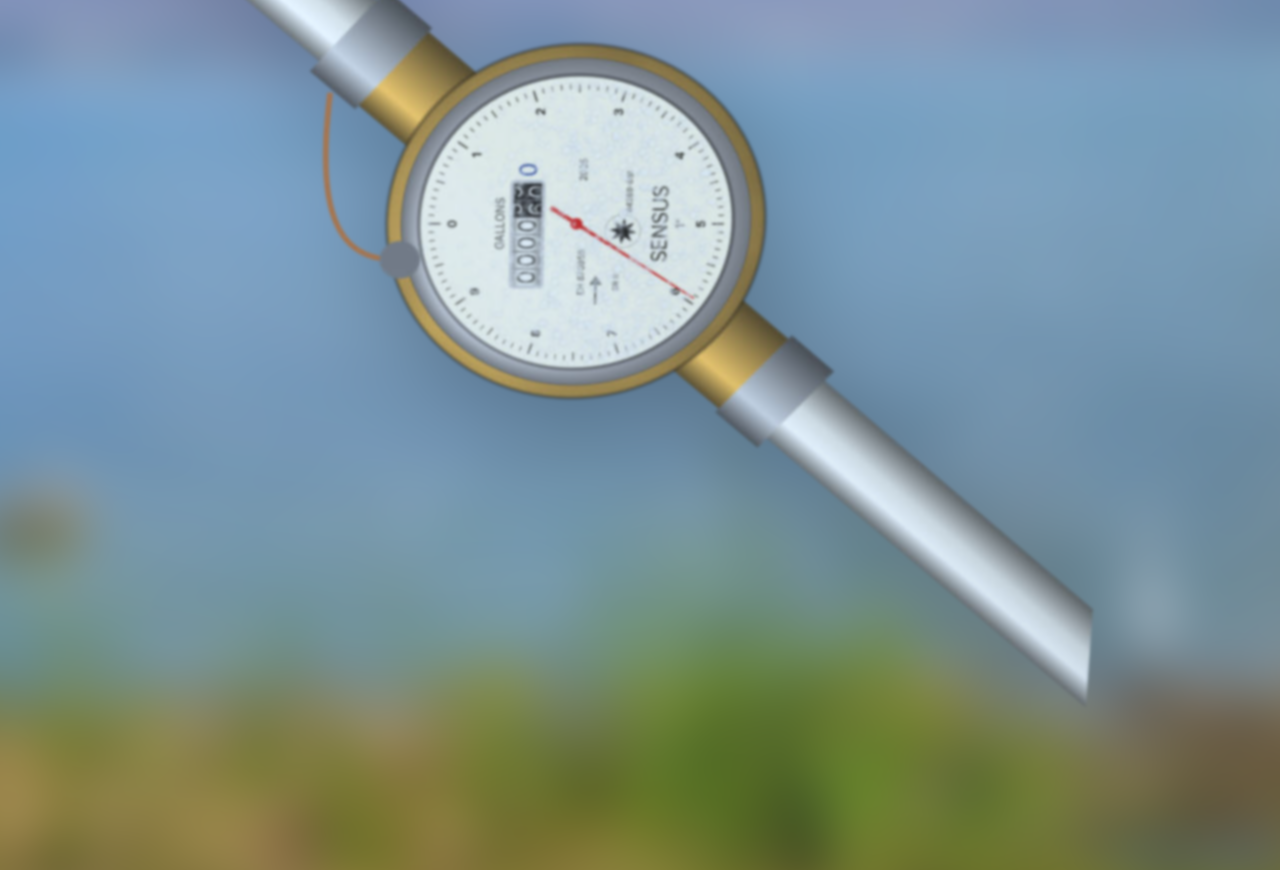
595.9gal
